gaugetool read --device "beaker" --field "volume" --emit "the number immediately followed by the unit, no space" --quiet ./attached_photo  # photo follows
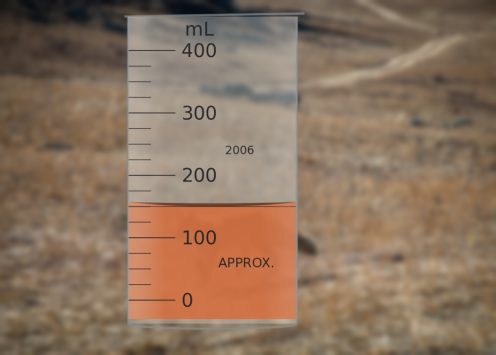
150mL
